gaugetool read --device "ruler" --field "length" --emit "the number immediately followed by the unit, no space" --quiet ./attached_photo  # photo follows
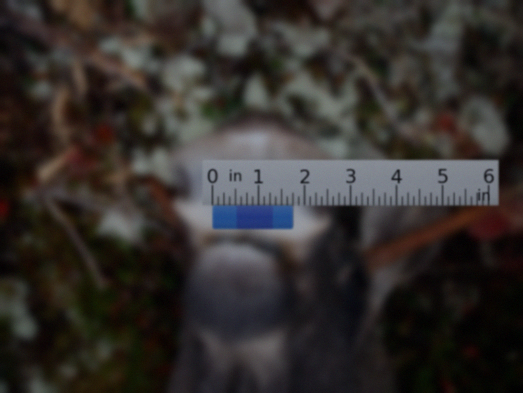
1.75in
